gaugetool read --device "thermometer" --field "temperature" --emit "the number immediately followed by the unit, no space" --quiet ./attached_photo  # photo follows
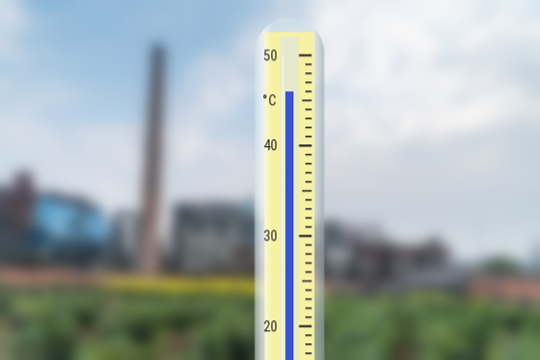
46°C
